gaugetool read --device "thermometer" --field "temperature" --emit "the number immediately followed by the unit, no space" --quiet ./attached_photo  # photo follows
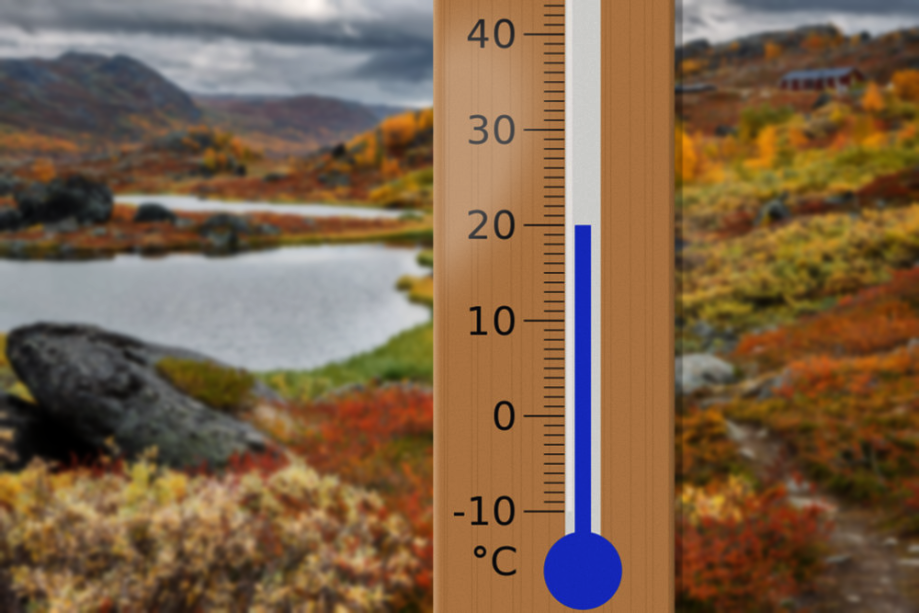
20°C
